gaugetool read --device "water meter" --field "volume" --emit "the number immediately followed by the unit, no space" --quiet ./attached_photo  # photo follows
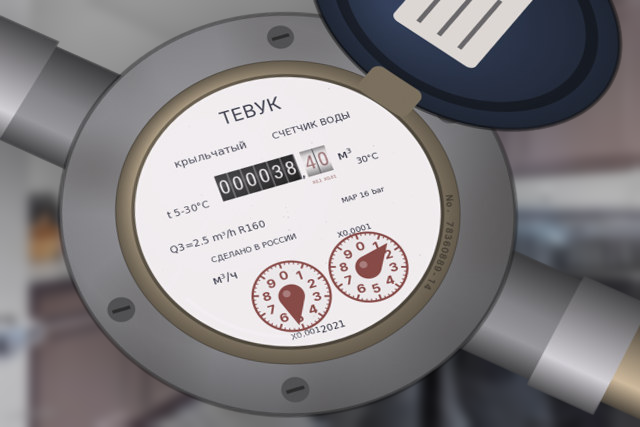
38.4051m³
